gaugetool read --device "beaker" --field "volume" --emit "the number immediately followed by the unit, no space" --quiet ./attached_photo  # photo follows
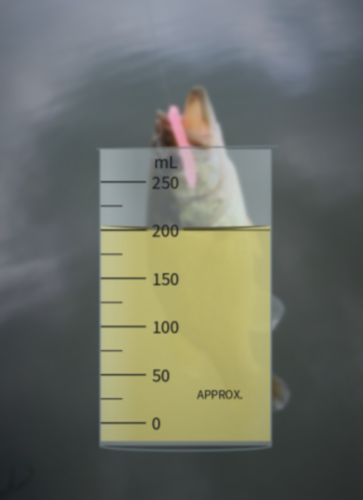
200mL
